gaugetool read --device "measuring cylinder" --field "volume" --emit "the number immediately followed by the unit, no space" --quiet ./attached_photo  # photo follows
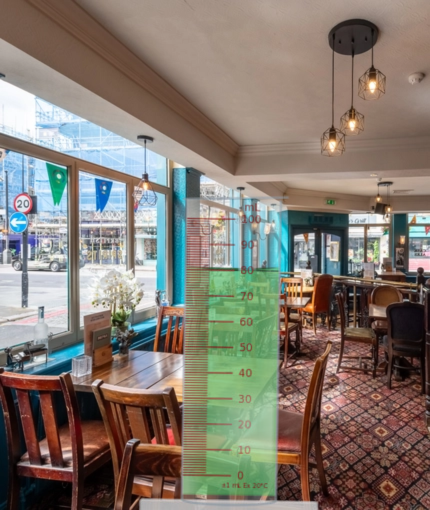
80mL
